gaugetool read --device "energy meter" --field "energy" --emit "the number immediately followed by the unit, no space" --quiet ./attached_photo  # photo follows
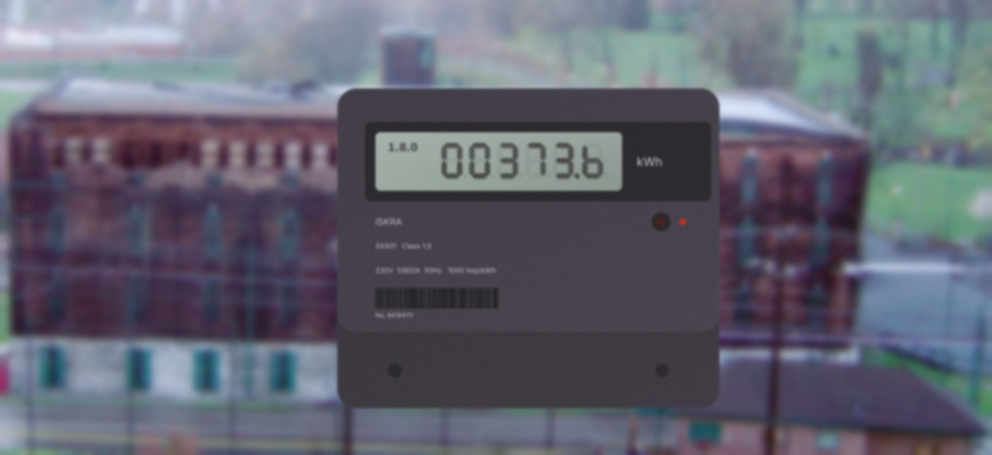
373.6kWh
